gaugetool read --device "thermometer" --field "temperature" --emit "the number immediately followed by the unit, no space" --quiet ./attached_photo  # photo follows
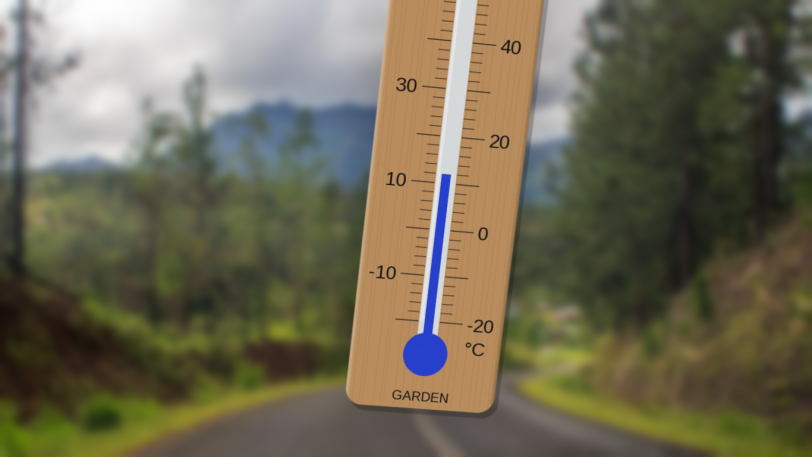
12°C
